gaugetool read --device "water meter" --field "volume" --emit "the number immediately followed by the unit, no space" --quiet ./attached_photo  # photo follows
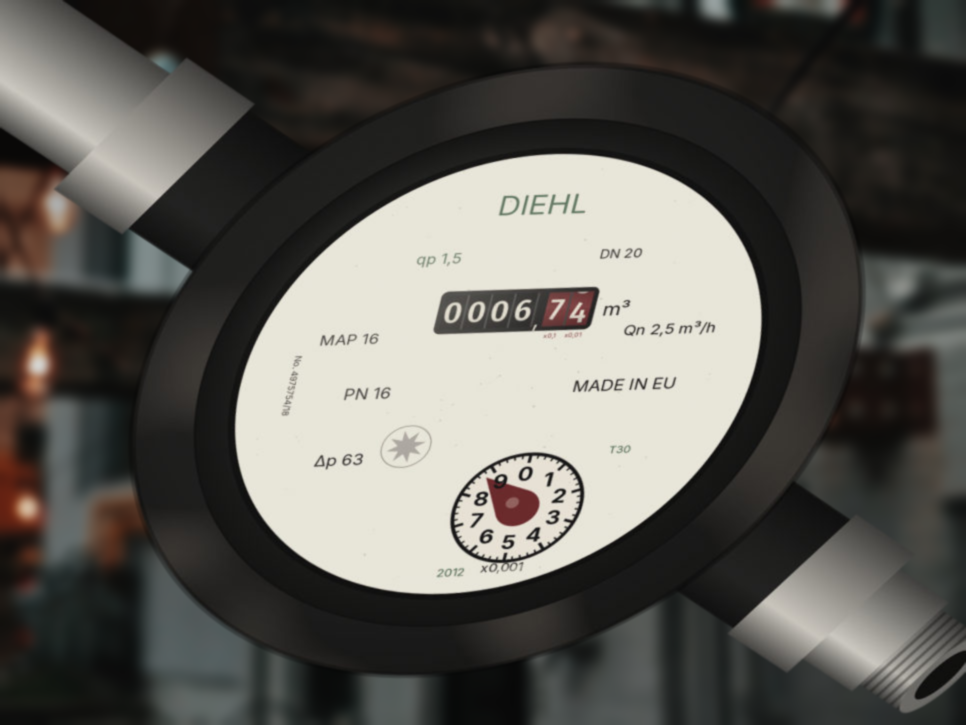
6.738m³
